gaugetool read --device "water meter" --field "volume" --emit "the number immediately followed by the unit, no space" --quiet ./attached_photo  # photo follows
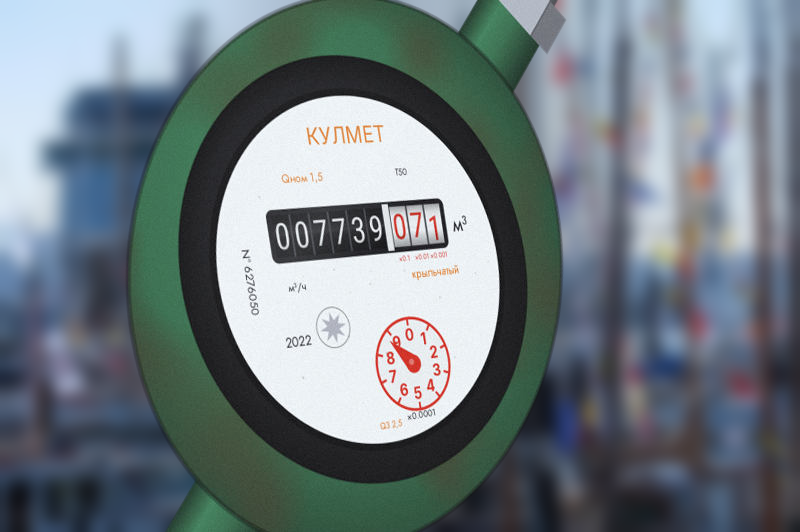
7739.0708m³
